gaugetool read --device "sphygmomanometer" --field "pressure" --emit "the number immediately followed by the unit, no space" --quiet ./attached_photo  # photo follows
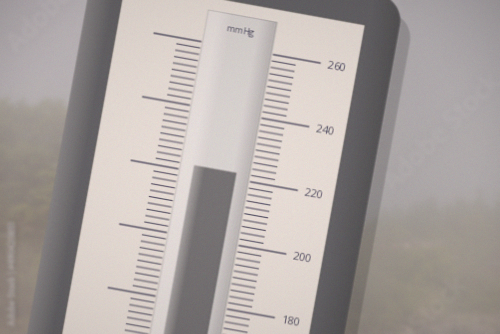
222mmHg
